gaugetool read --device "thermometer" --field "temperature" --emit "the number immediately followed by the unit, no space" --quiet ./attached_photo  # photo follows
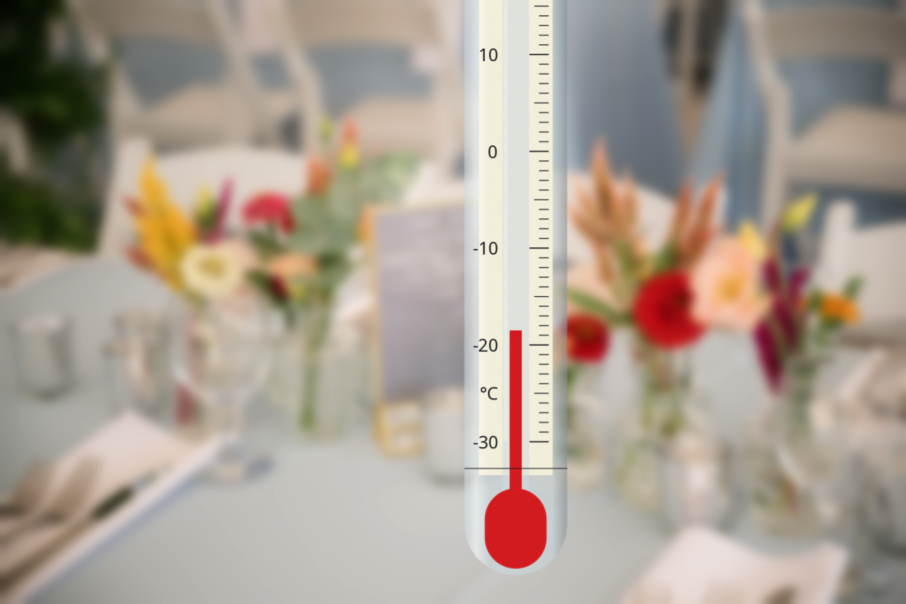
-18.5°C
